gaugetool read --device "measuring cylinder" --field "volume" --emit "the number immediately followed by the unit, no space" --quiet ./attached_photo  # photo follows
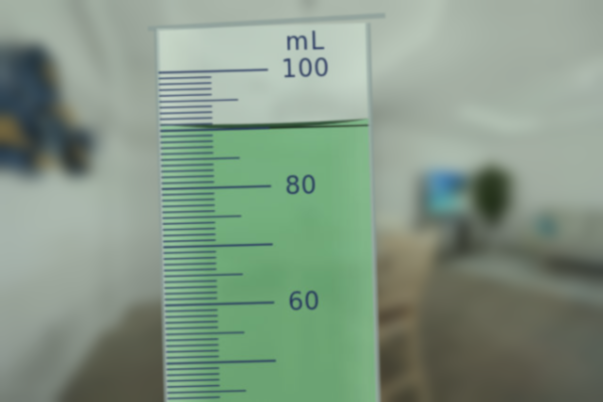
90mL
